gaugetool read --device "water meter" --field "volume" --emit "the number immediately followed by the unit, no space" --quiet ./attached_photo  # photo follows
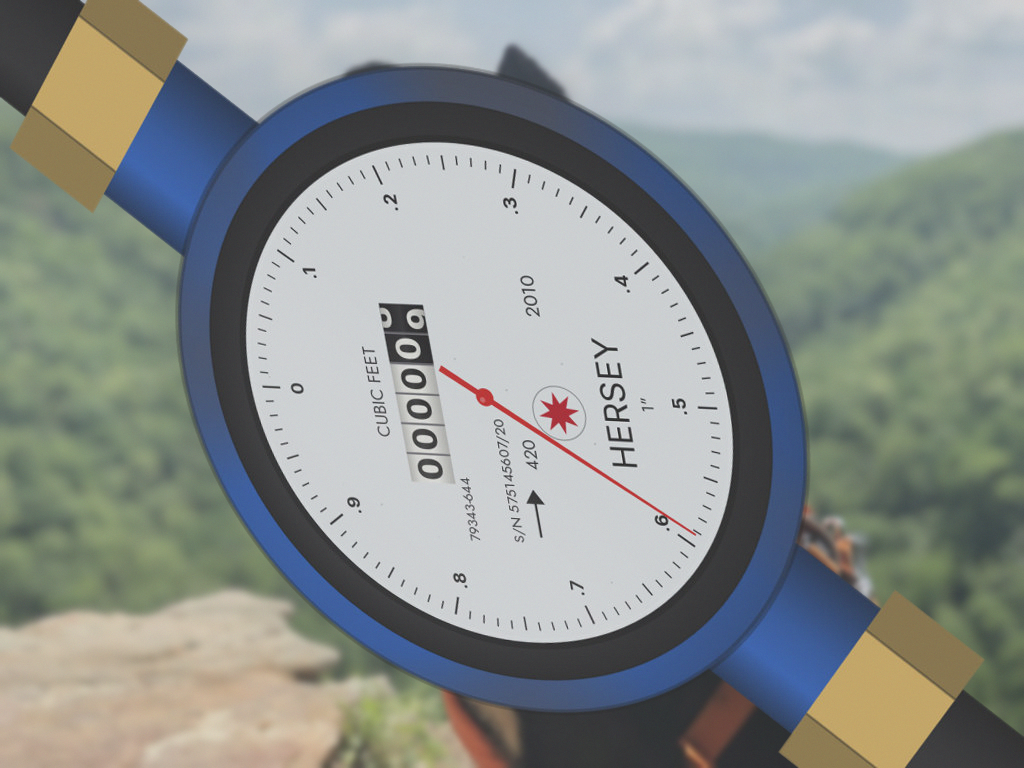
8.59ft³
